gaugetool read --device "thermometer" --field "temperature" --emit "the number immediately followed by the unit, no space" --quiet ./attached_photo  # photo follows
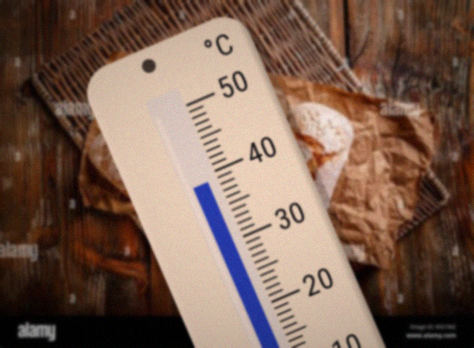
39°C
